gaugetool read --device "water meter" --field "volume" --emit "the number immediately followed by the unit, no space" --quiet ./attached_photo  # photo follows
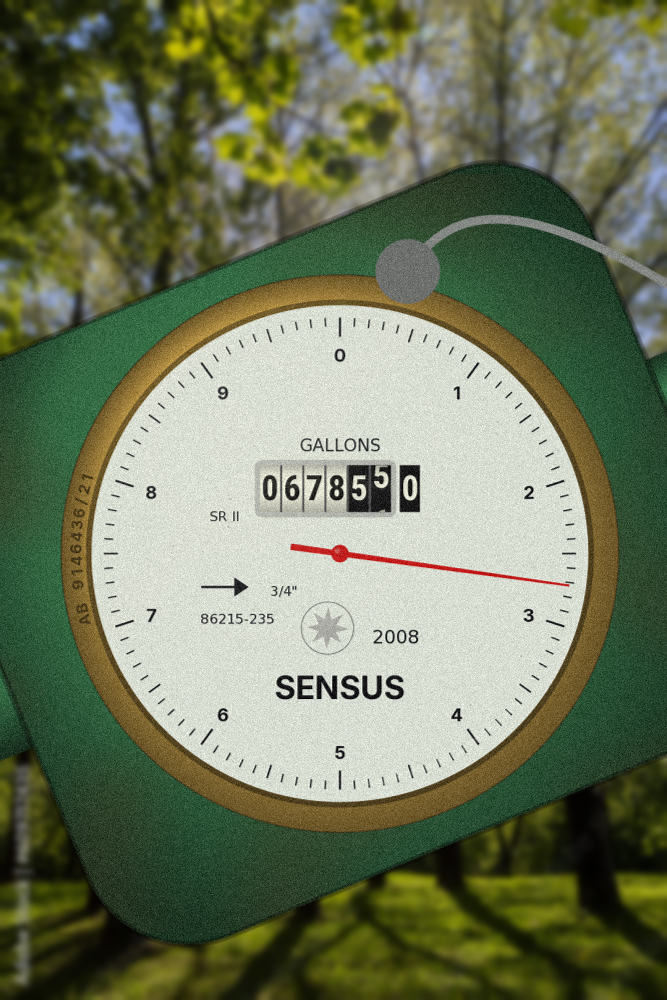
678552.7gal
